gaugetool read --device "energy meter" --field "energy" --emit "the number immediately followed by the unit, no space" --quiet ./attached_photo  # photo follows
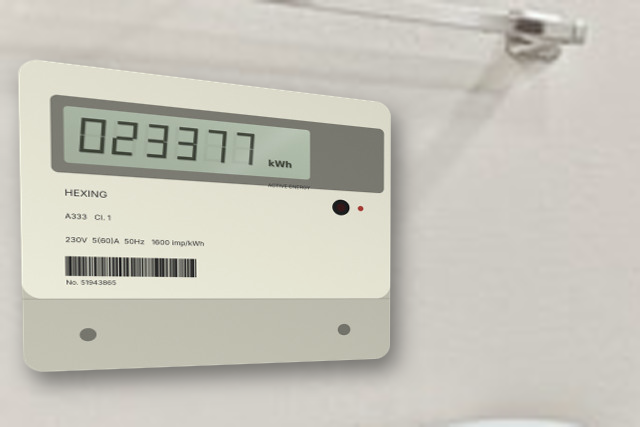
23377kWh
